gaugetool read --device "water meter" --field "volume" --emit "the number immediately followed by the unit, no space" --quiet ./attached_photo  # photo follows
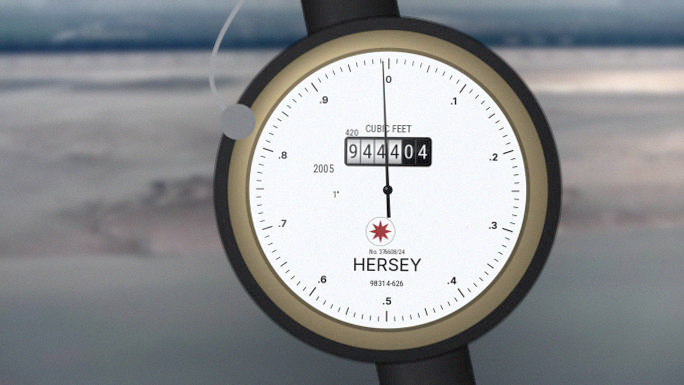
944403.99ft³
